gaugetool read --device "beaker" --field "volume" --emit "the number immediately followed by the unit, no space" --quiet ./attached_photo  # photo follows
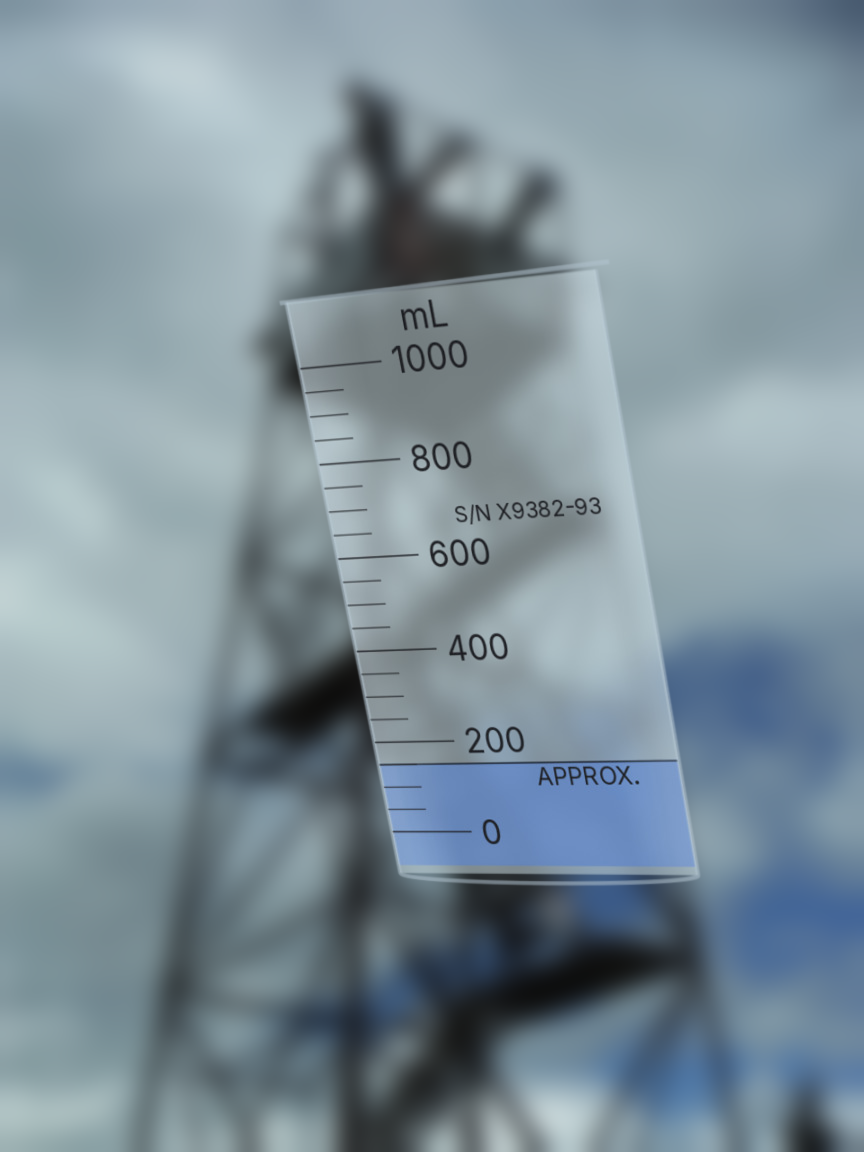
150mL
